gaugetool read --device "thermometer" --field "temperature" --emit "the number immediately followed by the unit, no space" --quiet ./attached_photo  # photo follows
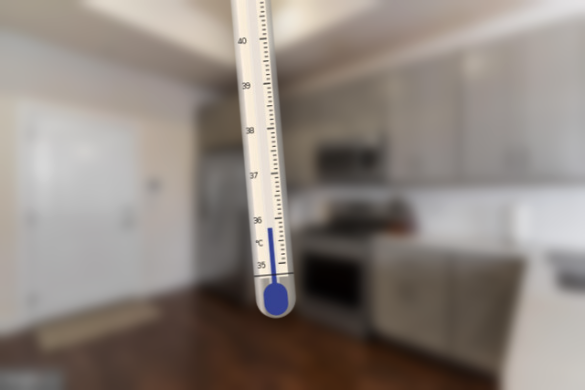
35.8°C
